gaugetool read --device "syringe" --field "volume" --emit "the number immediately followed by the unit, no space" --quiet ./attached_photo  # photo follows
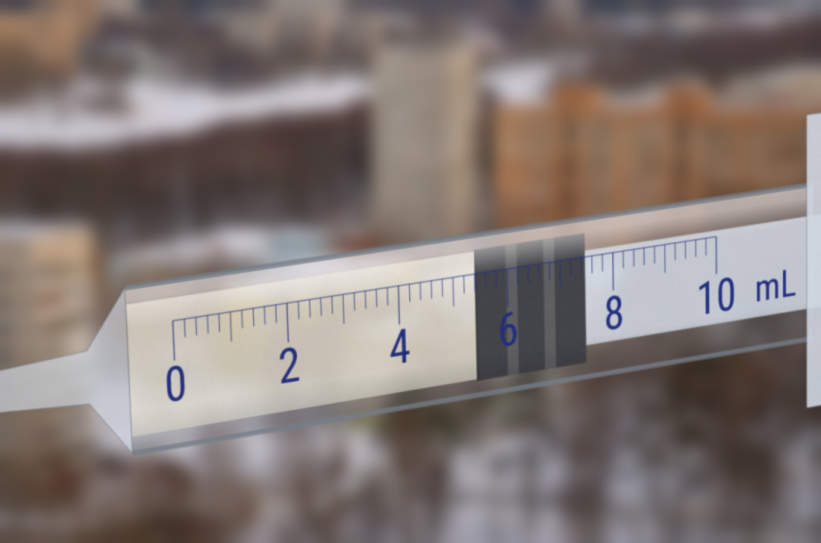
5.4mL
